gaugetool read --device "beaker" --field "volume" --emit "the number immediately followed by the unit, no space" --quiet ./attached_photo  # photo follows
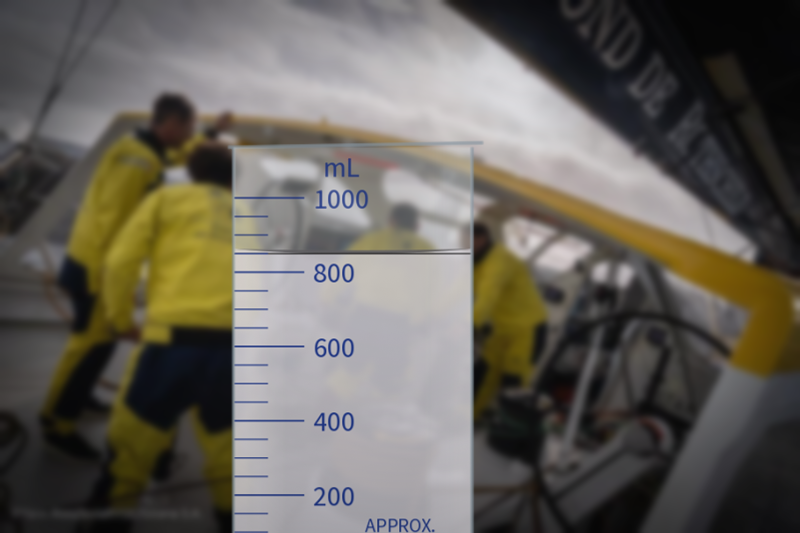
850mL
